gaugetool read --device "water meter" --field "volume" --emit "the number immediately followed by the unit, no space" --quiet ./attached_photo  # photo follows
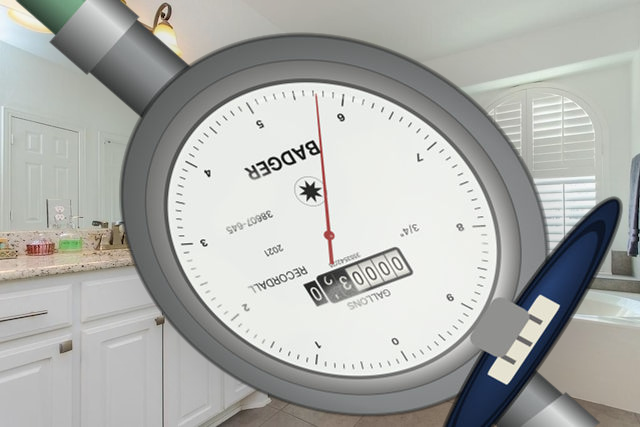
315.7gal
